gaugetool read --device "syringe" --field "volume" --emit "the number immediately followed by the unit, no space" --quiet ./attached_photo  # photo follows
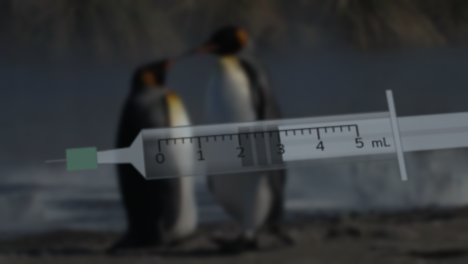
2mL
